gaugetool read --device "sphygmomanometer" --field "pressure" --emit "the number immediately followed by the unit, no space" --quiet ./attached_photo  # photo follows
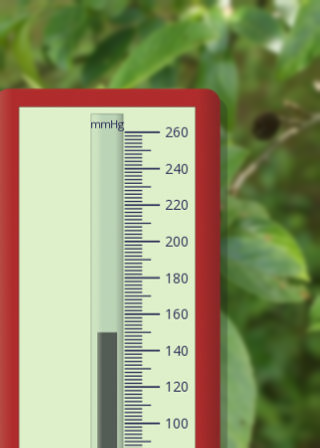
150mmHg
